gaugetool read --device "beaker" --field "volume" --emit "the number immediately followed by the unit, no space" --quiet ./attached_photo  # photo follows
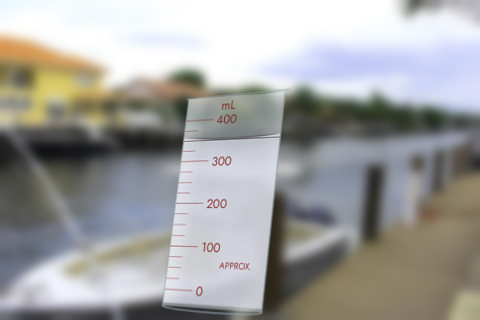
350mL
